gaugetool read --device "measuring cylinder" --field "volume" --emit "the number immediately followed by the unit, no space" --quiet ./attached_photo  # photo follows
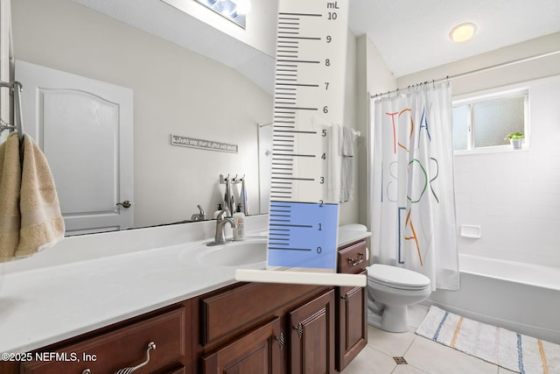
2mL
